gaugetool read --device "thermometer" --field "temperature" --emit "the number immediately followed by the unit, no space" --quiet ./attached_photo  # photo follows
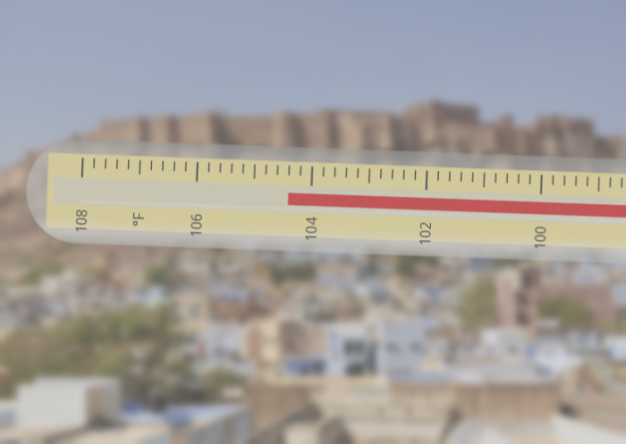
104.4°F
